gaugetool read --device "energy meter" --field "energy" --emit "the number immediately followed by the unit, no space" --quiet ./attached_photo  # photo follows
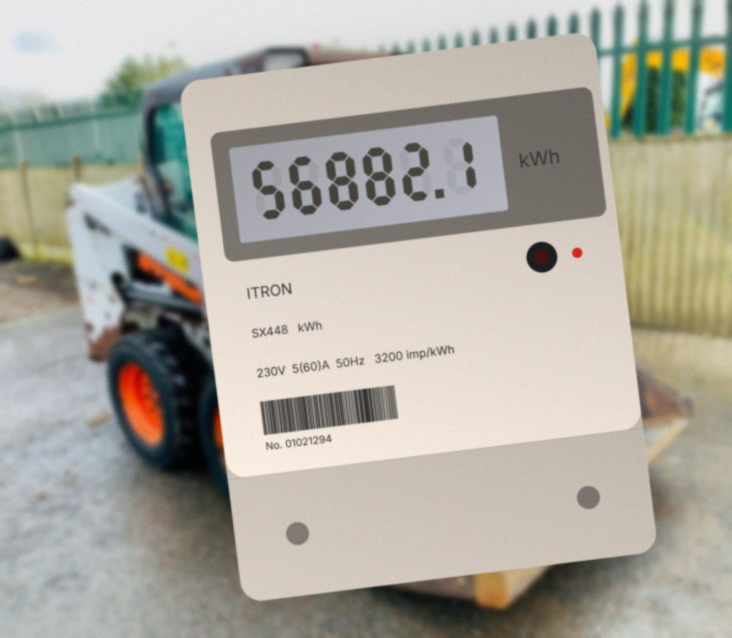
56882.1kWh
